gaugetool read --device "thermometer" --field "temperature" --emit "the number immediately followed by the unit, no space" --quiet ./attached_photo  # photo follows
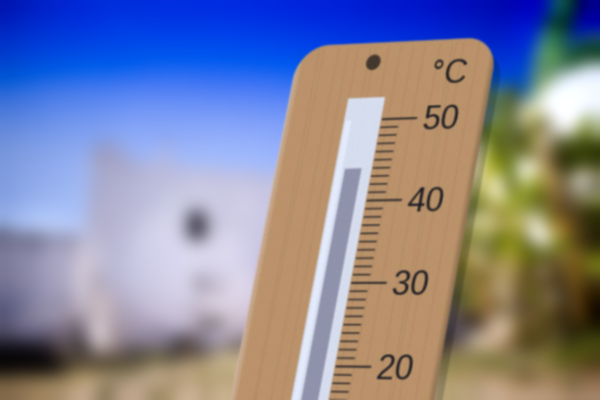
44°C
